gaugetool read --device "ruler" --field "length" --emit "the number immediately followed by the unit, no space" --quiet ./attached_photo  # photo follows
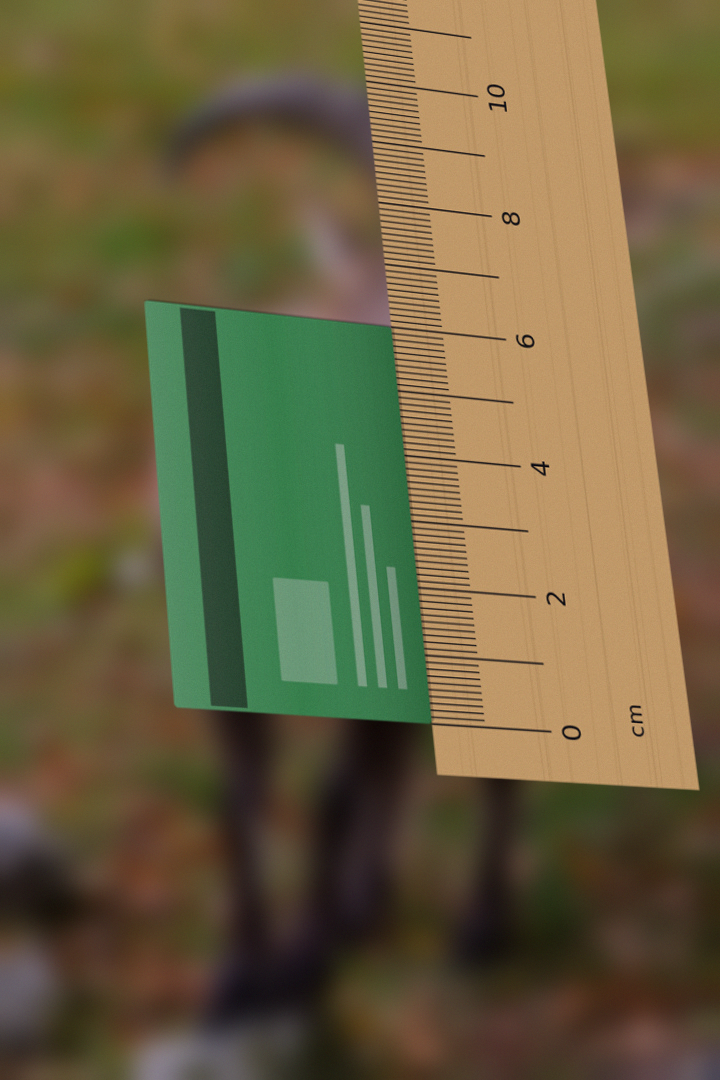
6cm
